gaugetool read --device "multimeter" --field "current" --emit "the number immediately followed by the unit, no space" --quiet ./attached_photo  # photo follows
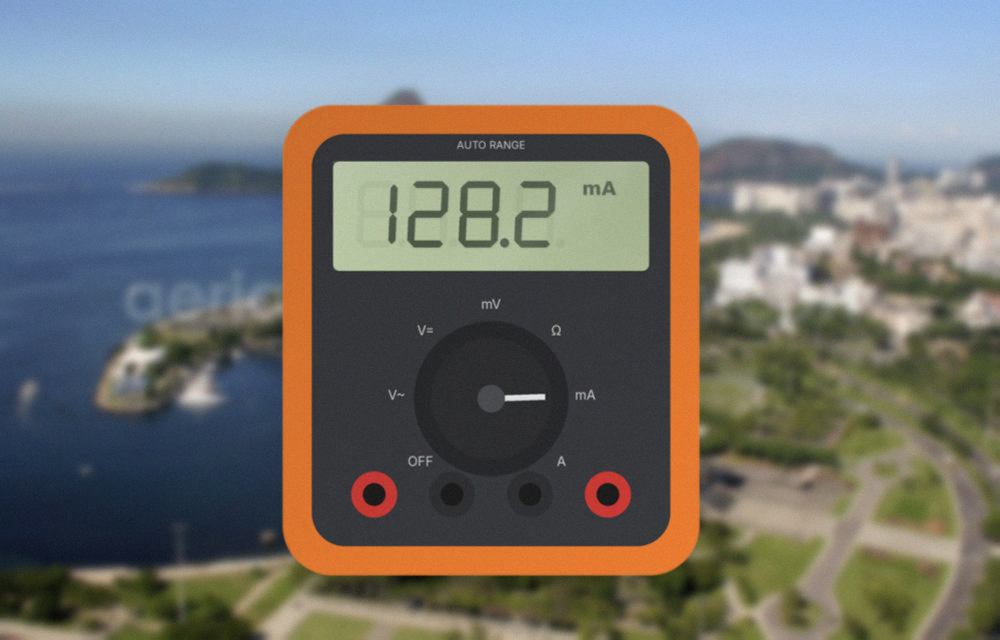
128.2mA
